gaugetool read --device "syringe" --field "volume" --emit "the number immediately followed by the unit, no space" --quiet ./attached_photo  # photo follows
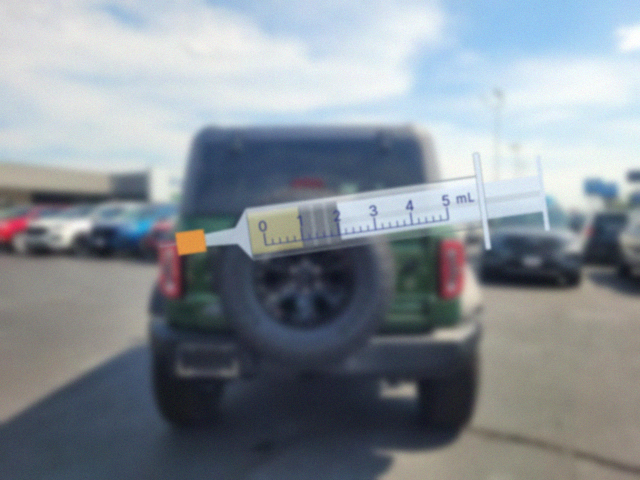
1mL
